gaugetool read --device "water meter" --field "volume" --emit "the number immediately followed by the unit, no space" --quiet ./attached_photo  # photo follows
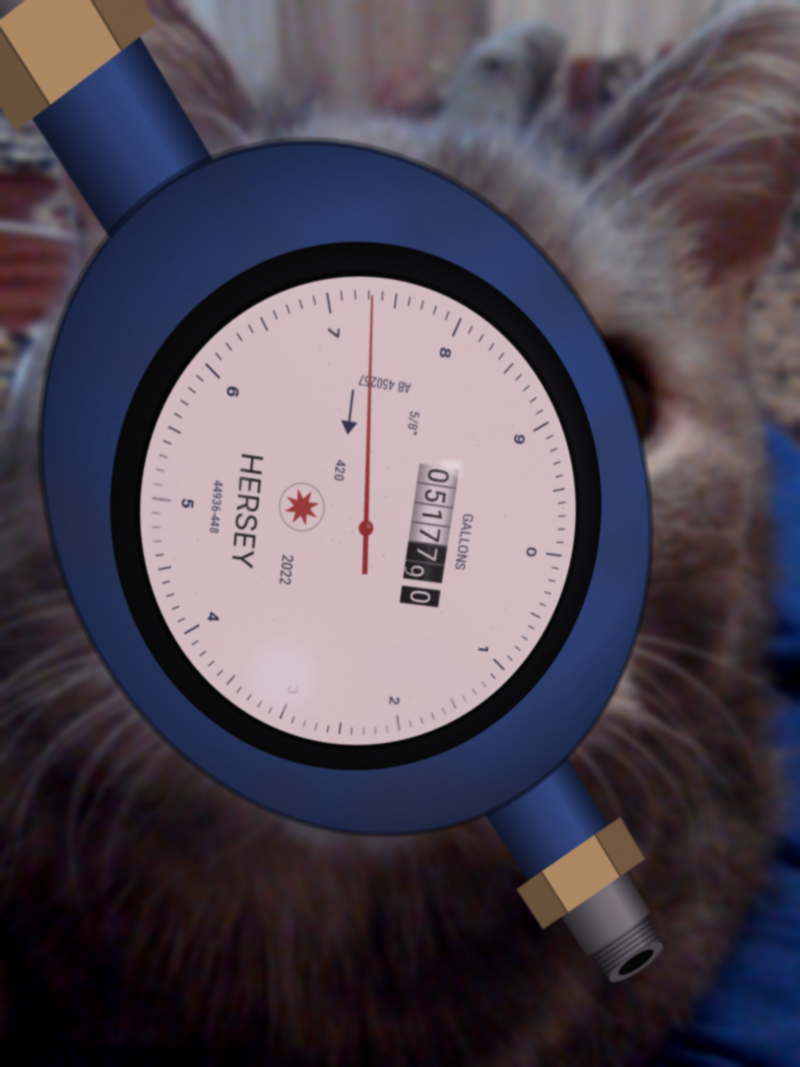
517787.3gal
